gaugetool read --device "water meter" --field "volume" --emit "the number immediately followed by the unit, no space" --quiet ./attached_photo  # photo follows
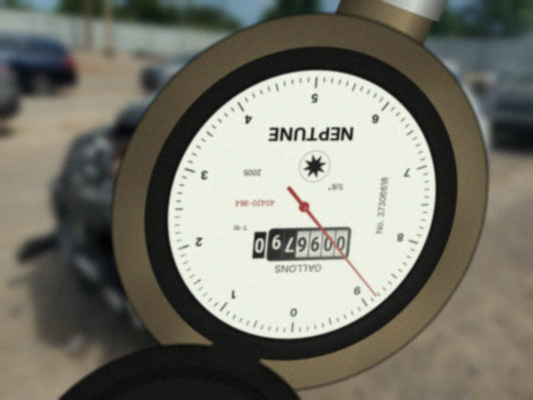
96788.8gal
